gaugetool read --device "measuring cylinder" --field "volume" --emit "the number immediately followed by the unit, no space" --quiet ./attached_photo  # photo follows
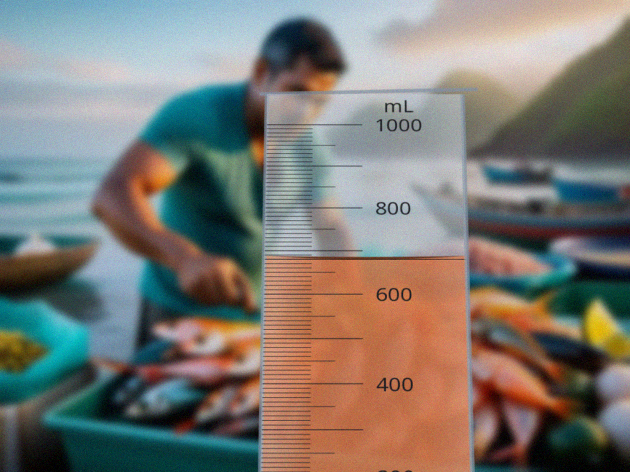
680mL
